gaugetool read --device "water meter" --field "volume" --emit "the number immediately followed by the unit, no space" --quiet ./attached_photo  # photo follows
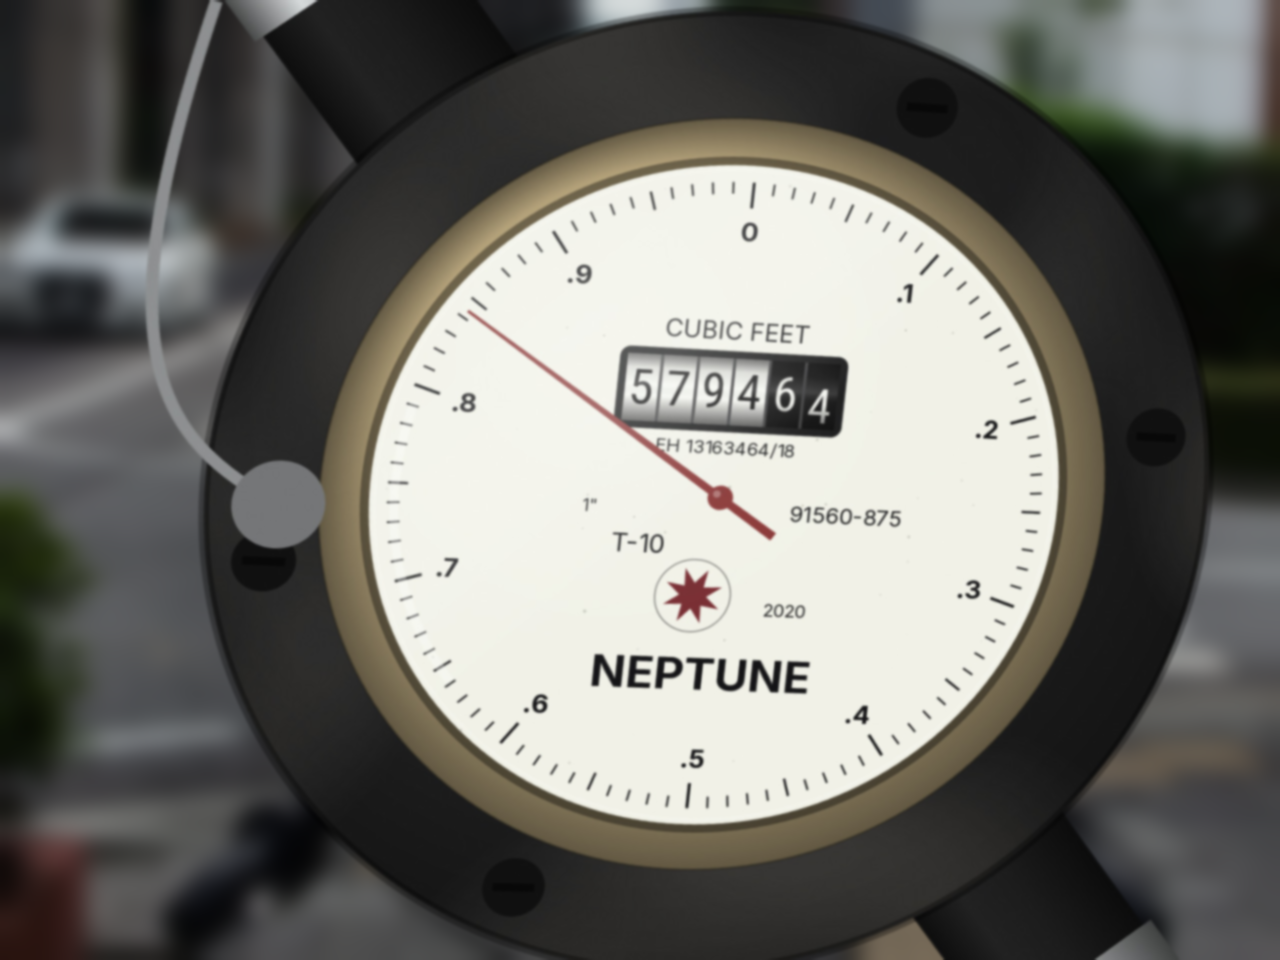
579463.84ft³
